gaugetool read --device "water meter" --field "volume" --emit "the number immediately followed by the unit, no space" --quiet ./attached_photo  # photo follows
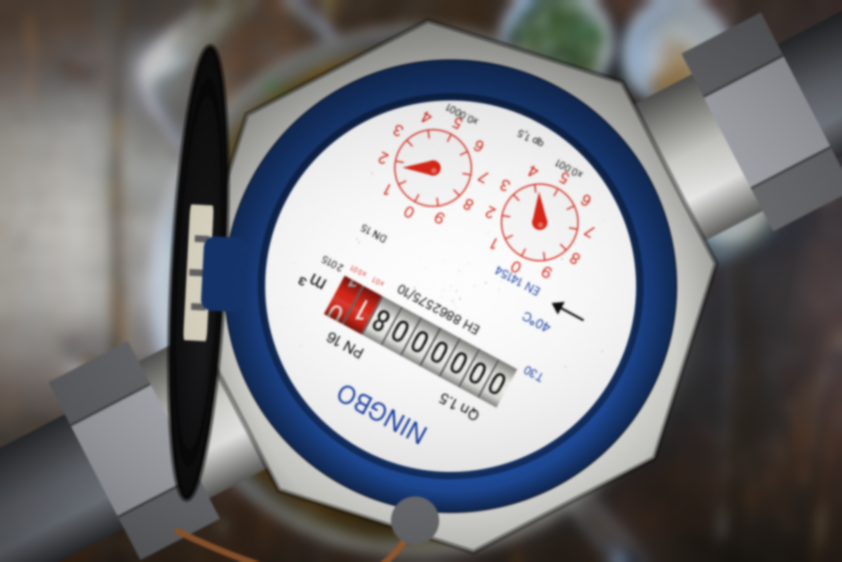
8.1041m³
